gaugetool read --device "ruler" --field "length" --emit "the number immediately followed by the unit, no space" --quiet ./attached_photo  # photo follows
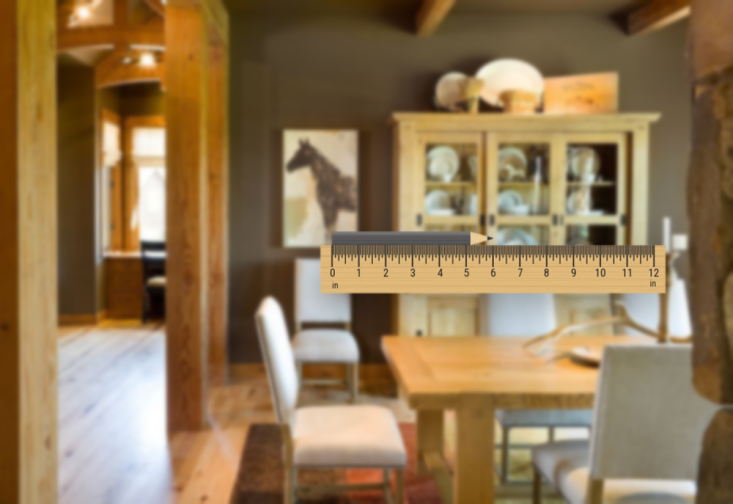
6in
